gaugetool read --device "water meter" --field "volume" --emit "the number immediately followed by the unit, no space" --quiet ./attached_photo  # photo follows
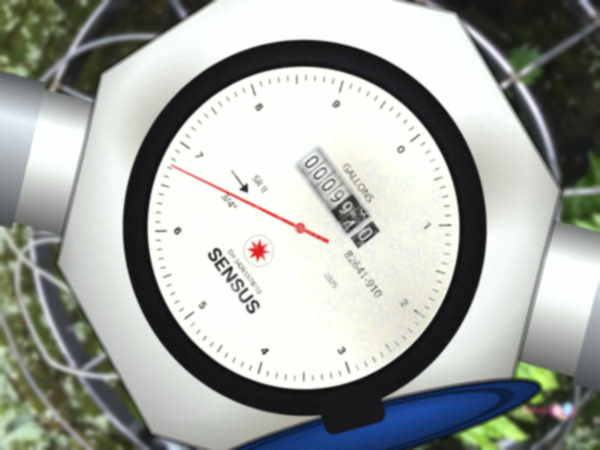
9936.7gal
